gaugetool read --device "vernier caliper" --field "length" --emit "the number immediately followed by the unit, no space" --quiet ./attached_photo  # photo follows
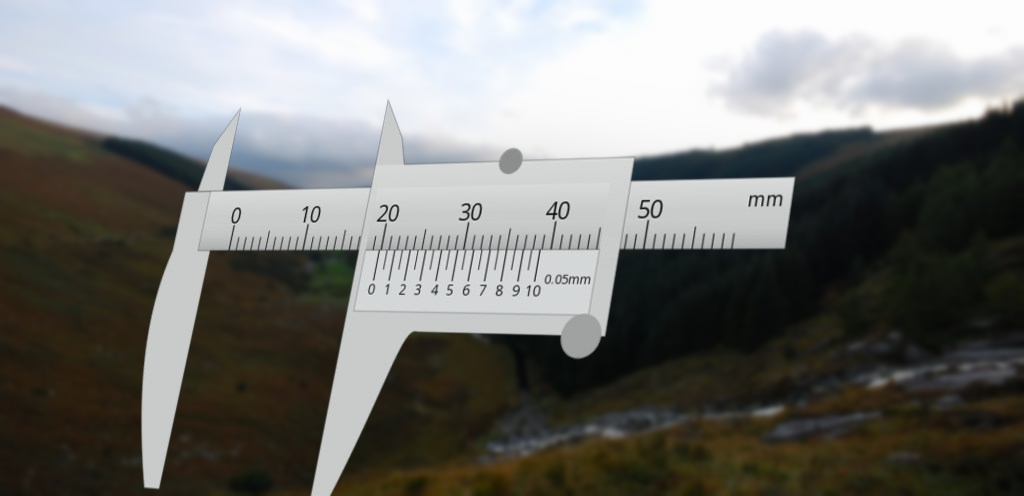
19.8mm
